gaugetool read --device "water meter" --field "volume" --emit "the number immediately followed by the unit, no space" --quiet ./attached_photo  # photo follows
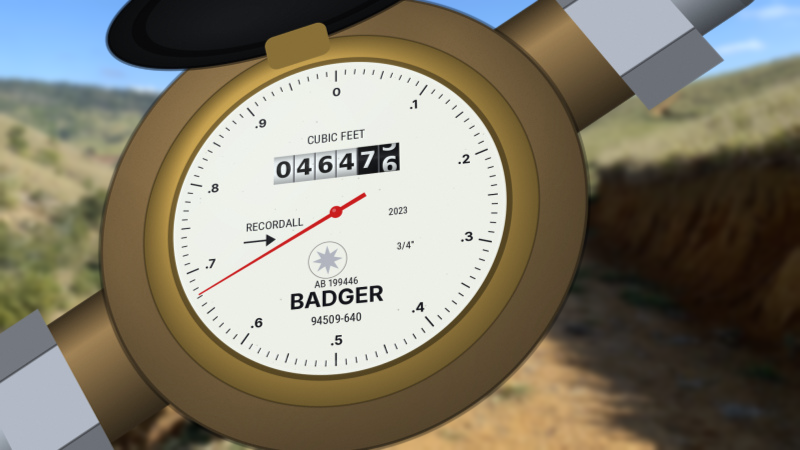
46475.67ft³
